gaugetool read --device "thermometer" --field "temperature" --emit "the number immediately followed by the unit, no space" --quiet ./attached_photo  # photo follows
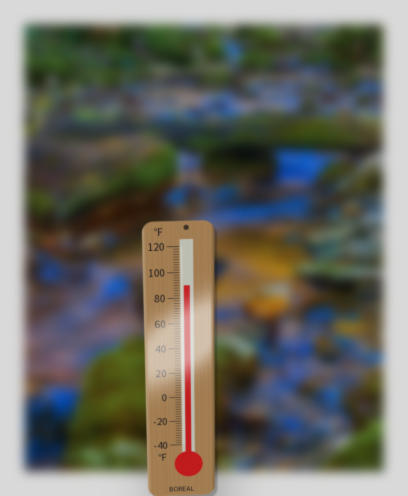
90°F
